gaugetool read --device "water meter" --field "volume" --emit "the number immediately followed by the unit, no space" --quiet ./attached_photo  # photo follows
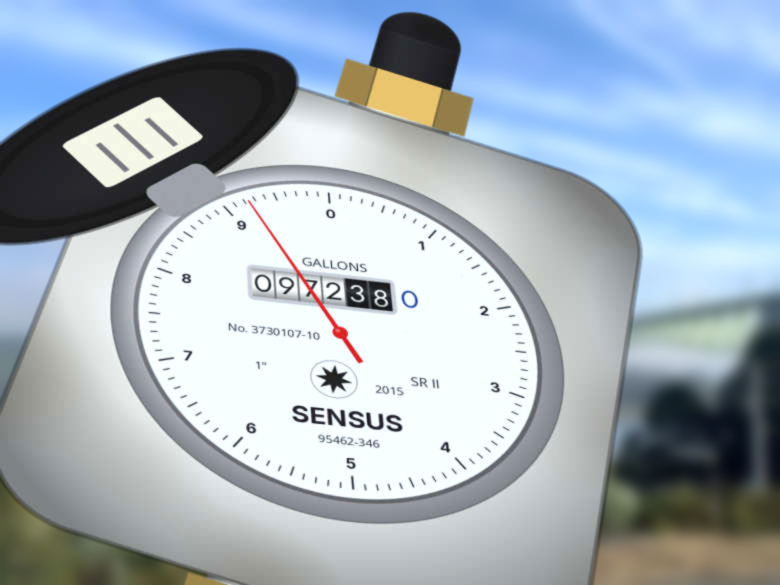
972379.2gal
